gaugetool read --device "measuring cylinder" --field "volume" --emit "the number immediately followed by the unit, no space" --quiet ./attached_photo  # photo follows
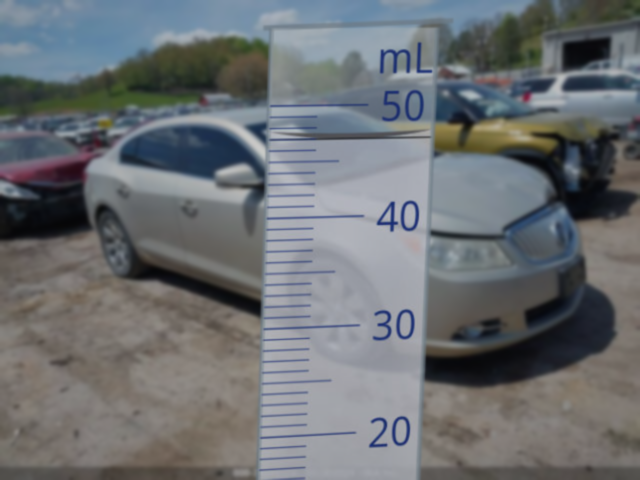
47mL
